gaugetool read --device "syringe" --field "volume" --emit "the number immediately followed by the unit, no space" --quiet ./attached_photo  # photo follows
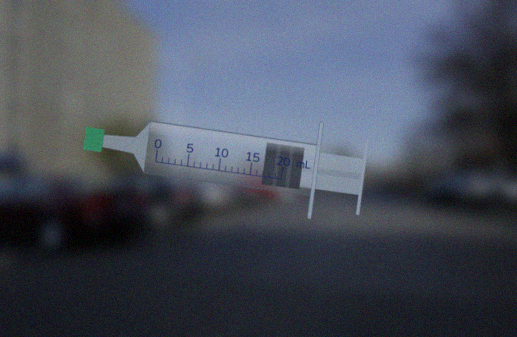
17mL
